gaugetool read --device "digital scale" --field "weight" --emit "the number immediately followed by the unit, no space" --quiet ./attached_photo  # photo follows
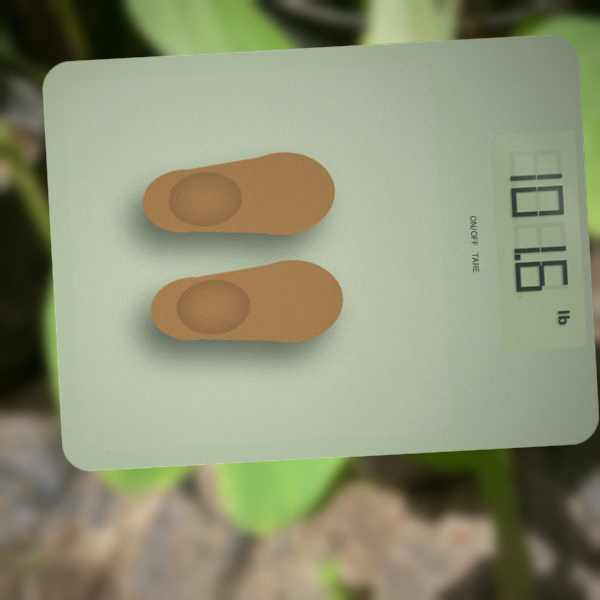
101.6lb
